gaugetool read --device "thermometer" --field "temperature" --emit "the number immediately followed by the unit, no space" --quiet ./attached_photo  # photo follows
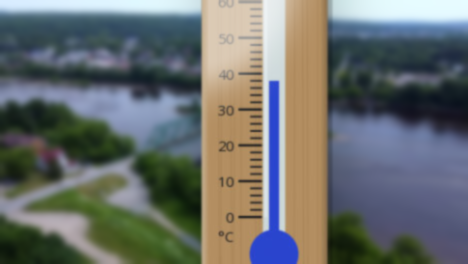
38°C
